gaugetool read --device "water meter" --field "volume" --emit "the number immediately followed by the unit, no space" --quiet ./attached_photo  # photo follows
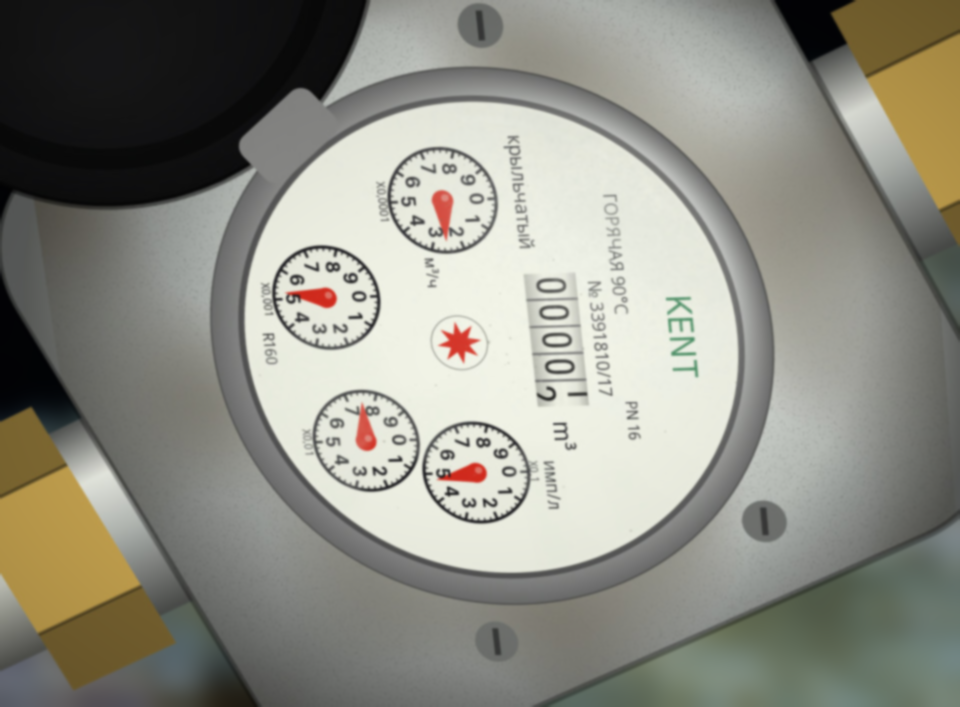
1.4752m³
